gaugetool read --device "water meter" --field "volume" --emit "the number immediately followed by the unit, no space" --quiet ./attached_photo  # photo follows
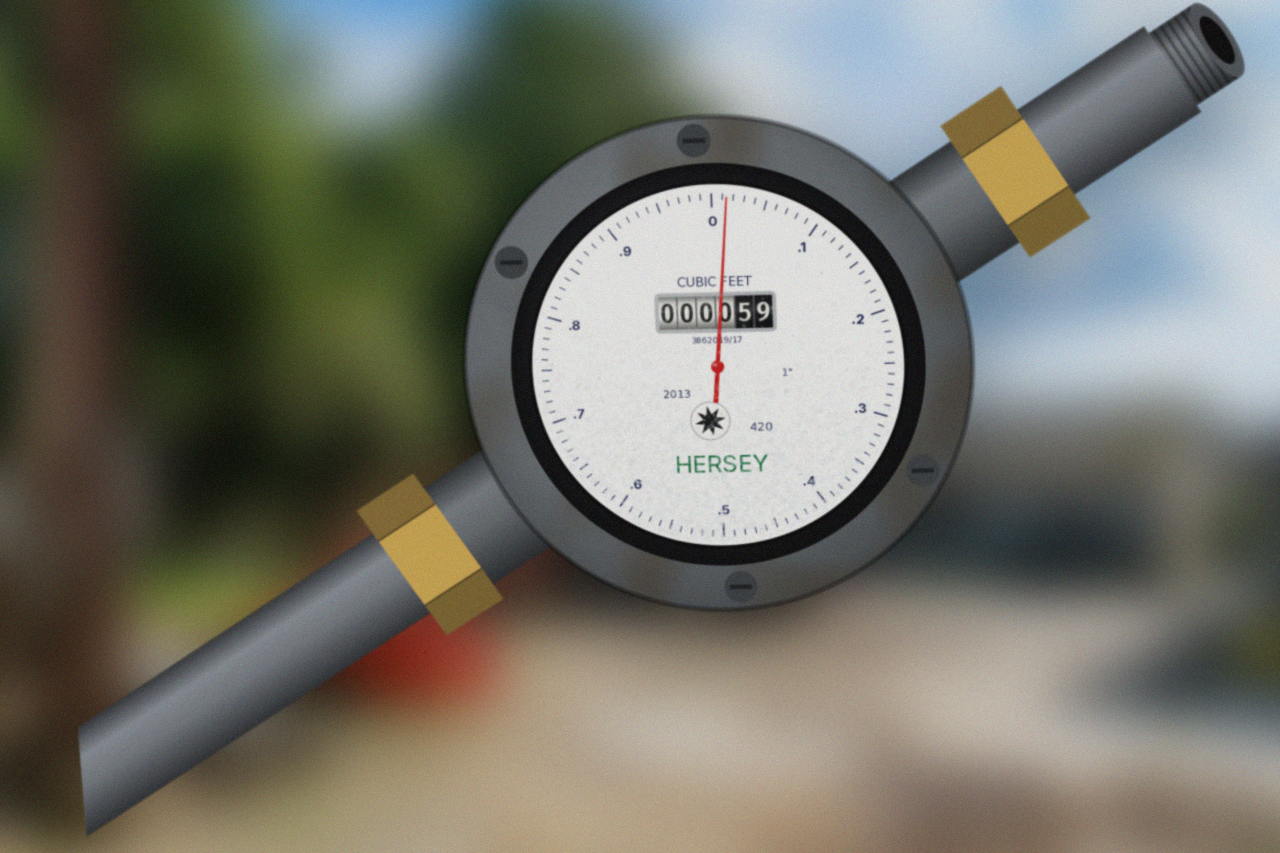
59.01ft³
